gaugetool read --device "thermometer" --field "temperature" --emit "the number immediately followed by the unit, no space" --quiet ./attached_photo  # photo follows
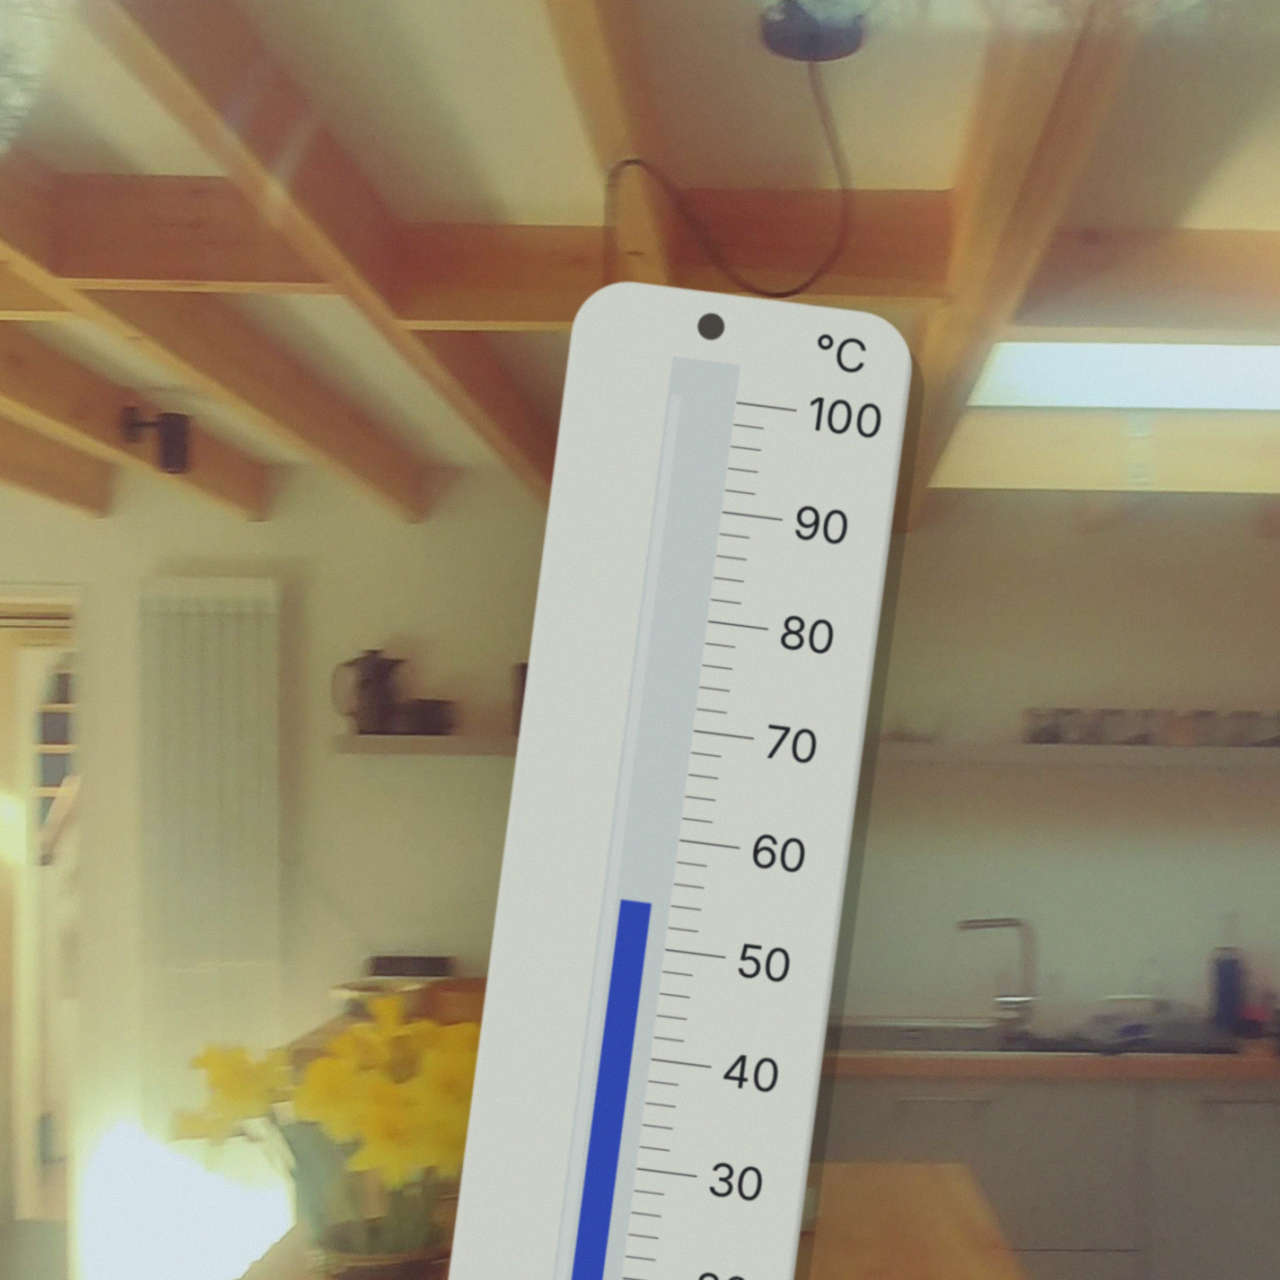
54°C
